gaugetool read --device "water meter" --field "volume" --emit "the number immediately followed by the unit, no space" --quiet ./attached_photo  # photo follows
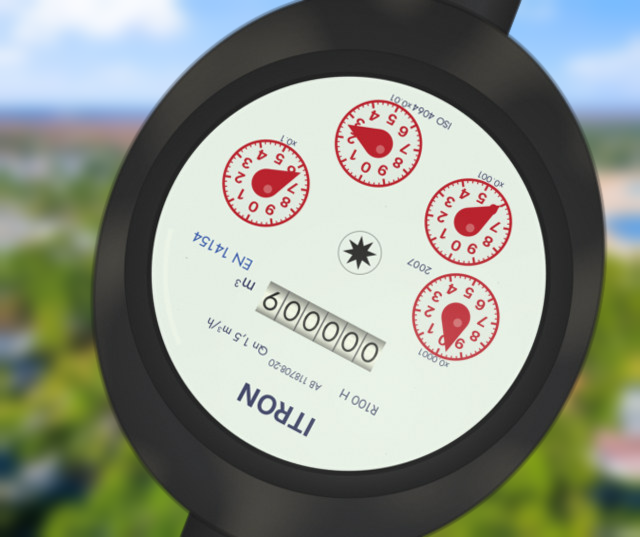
9.6259m³
